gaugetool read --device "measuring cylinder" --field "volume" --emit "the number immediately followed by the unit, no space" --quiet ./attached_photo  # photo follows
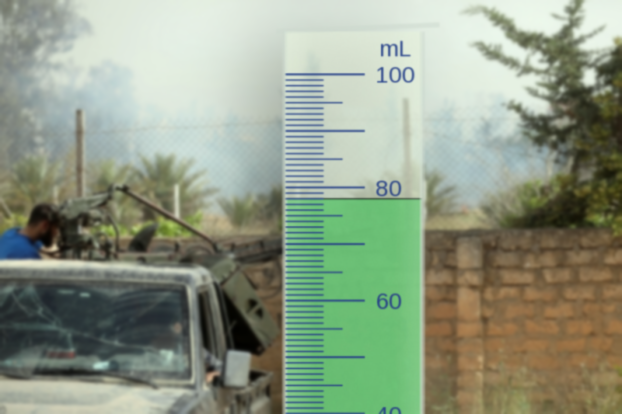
78mL
